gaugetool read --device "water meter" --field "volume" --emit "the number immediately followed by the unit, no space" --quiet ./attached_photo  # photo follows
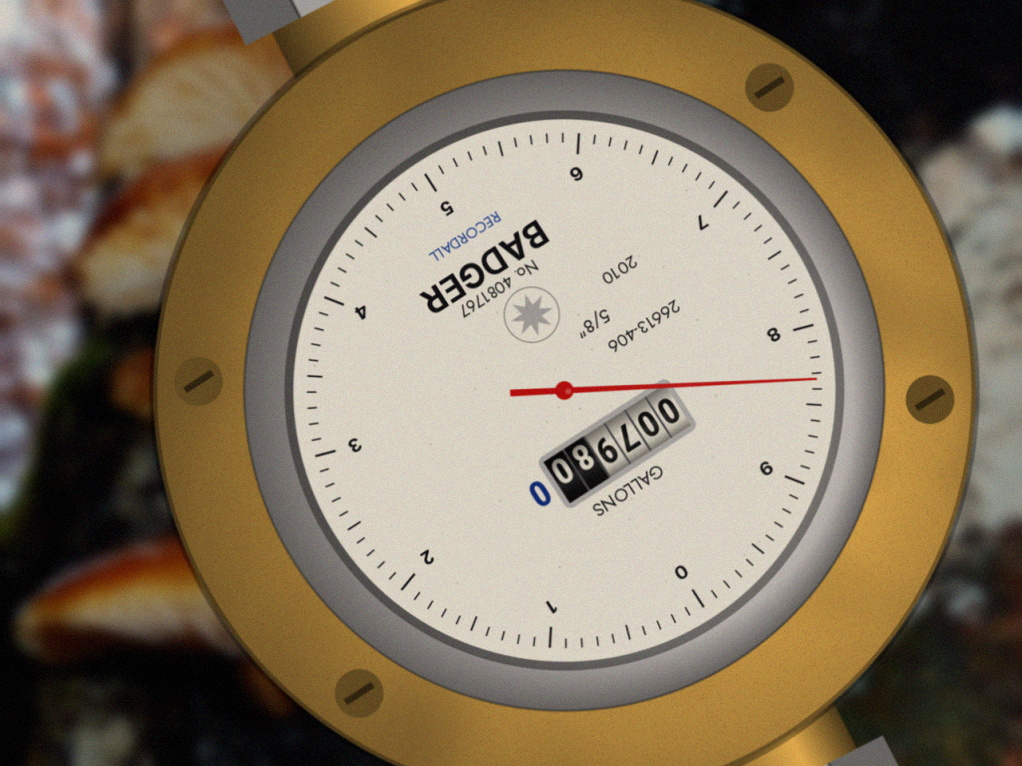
79798.3gal
